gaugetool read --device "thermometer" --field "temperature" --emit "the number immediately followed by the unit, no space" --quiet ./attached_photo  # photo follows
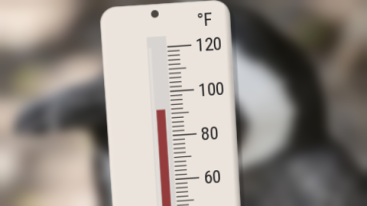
92°F
